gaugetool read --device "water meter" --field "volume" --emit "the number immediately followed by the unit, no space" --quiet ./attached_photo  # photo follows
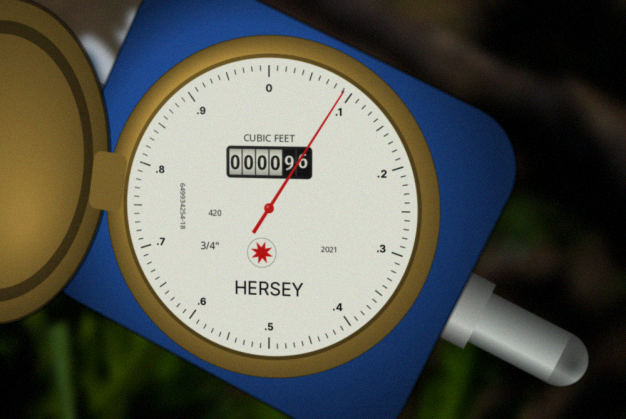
96.09ft³
